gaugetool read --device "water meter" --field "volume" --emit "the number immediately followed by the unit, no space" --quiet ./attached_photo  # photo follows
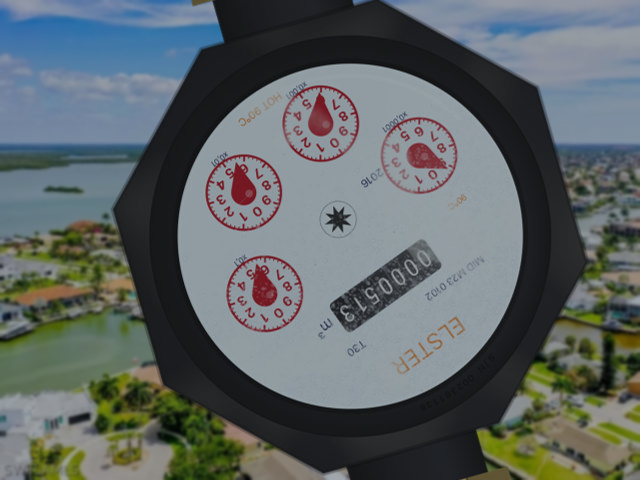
513.5559m³
